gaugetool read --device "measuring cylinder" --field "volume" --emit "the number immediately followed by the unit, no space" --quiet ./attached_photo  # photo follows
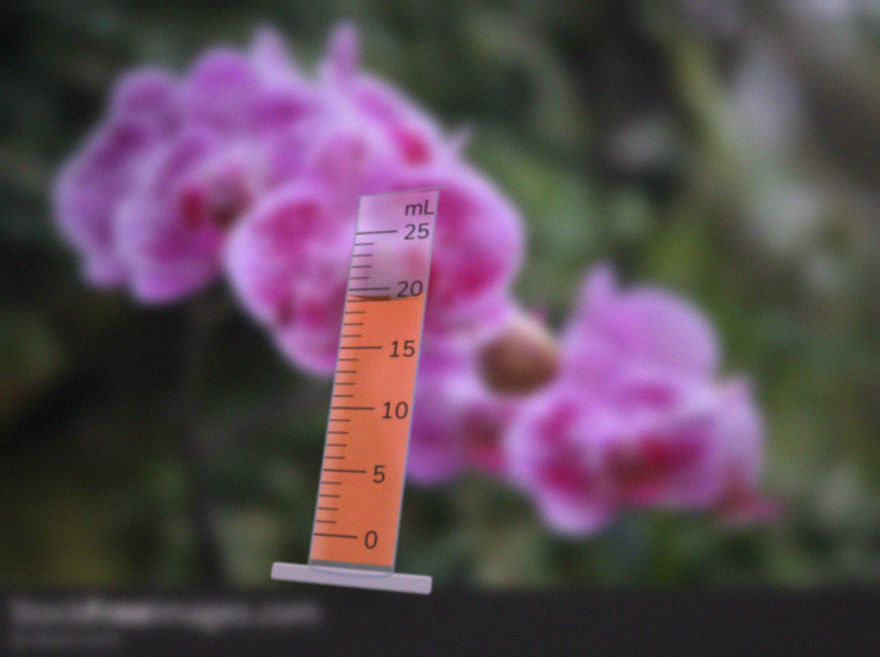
19mL
